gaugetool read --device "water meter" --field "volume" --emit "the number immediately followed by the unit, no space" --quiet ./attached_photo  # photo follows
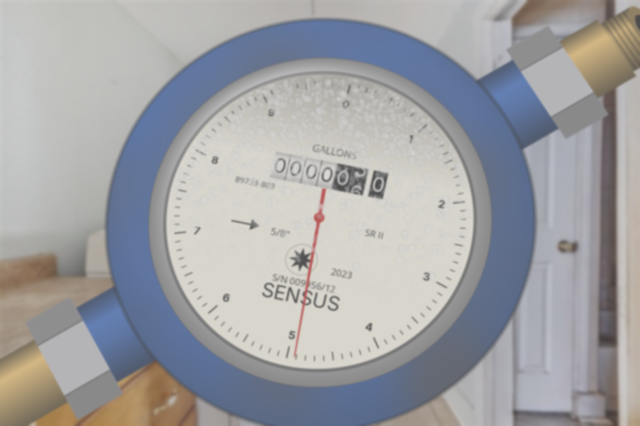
54.9gal
